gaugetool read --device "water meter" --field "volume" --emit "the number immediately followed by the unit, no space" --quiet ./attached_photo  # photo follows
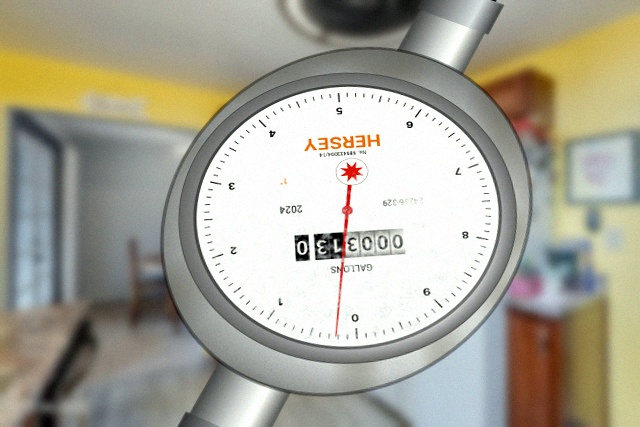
3130.2gal
